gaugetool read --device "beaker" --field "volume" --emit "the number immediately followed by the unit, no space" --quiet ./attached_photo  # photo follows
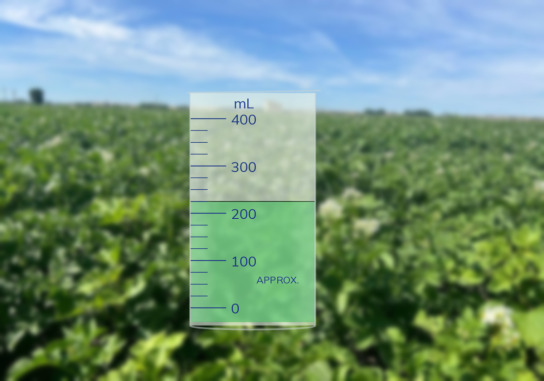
225mL
